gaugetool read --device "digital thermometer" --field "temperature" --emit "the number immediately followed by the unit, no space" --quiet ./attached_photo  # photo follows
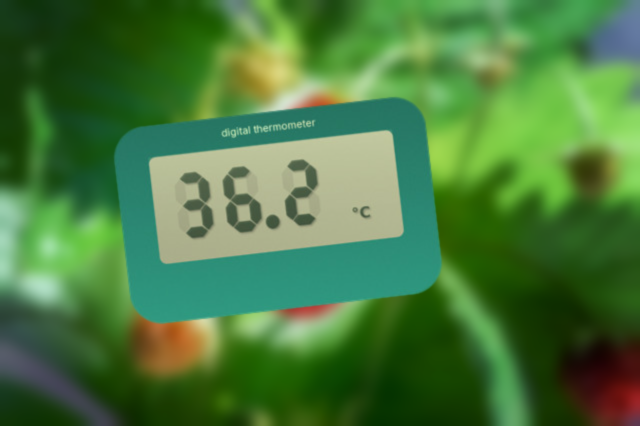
36.2°C
